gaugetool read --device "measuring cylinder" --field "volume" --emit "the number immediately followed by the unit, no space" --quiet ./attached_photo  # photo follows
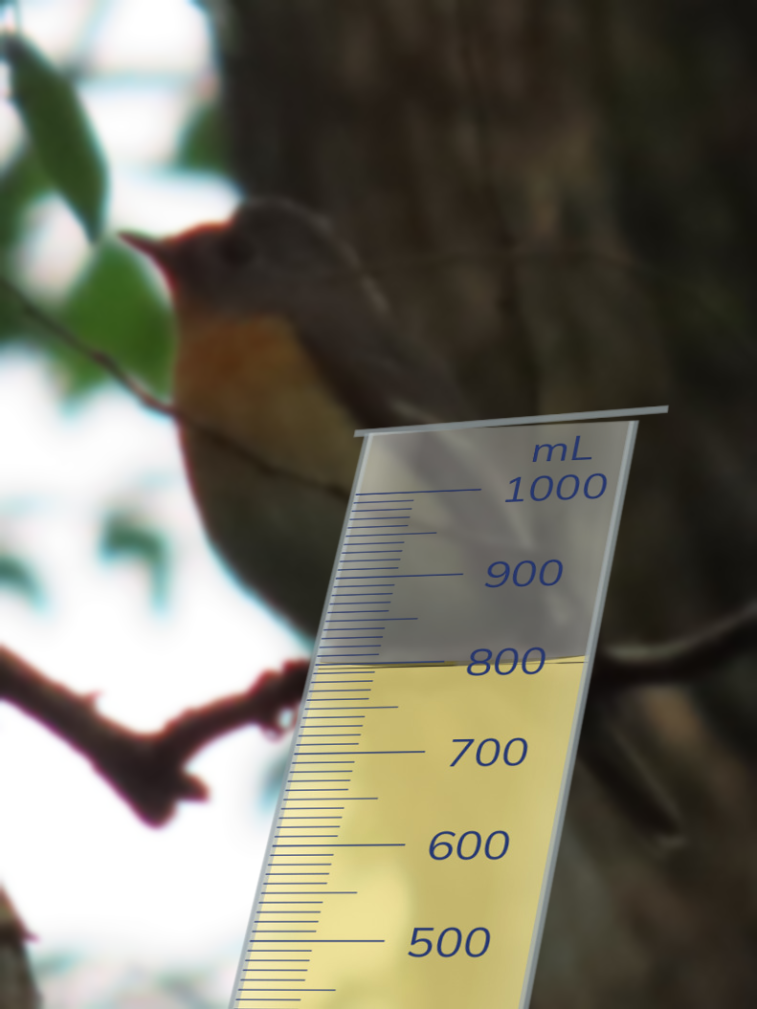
795mL
